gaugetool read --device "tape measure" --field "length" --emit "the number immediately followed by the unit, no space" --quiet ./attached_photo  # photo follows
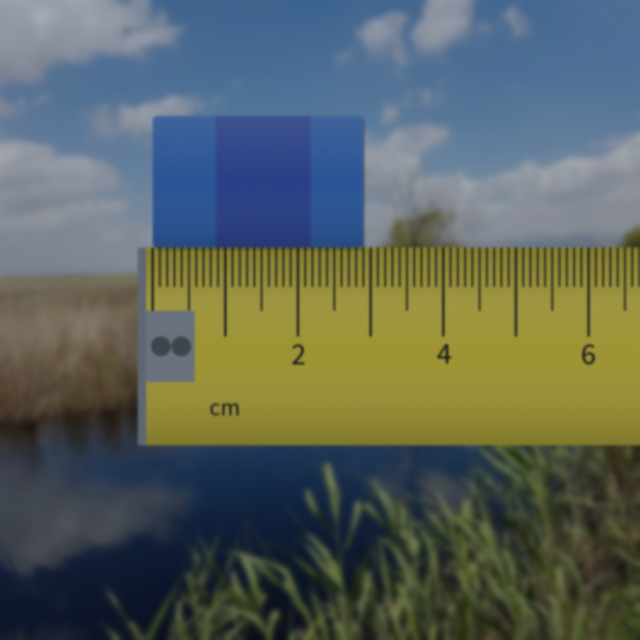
2.9cm
